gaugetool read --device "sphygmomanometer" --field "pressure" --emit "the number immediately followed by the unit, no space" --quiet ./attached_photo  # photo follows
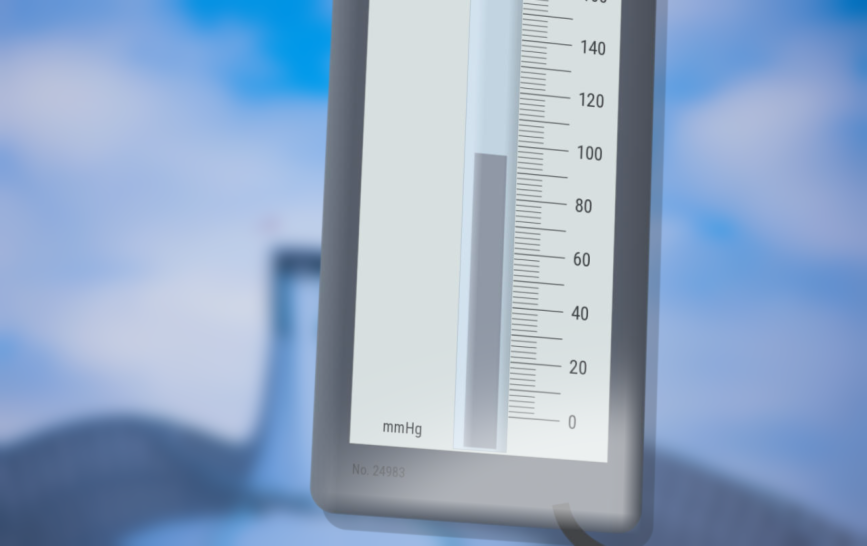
96mmHg
